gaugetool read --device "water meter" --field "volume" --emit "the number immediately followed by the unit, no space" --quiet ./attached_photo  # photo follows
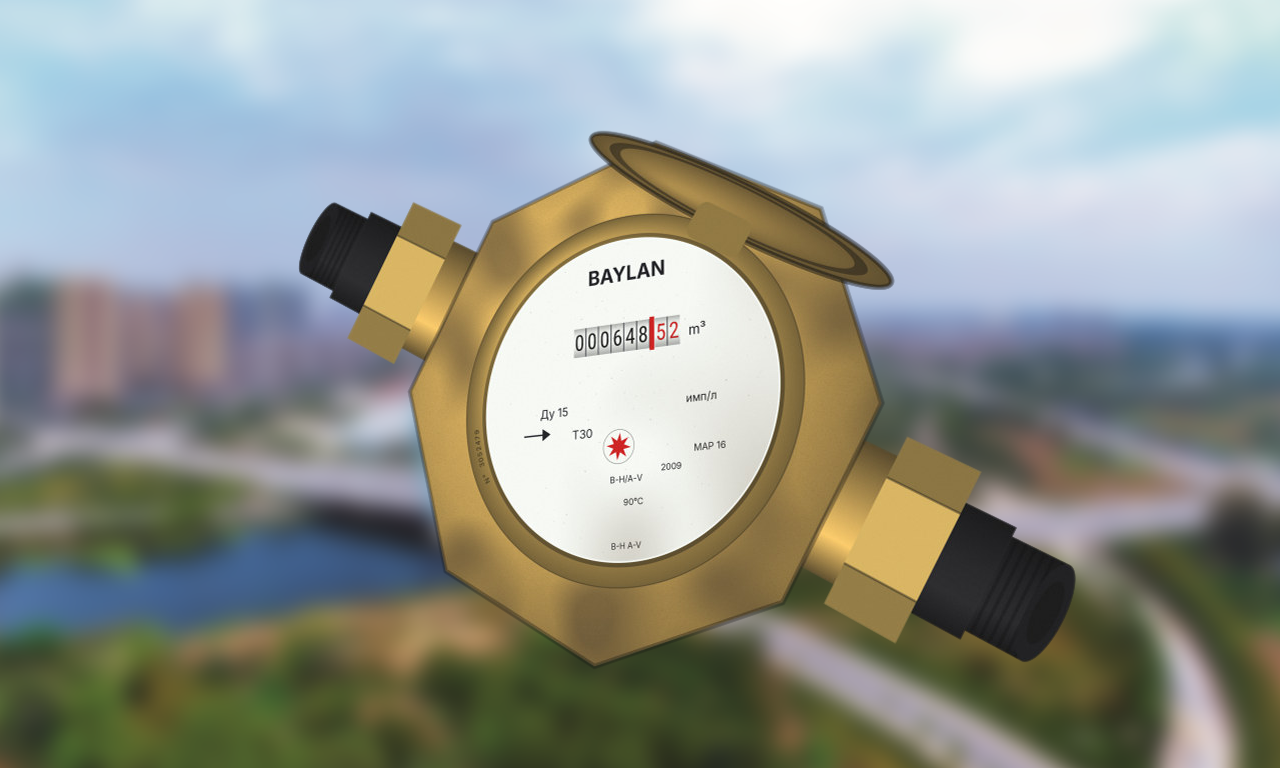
648.52m³
